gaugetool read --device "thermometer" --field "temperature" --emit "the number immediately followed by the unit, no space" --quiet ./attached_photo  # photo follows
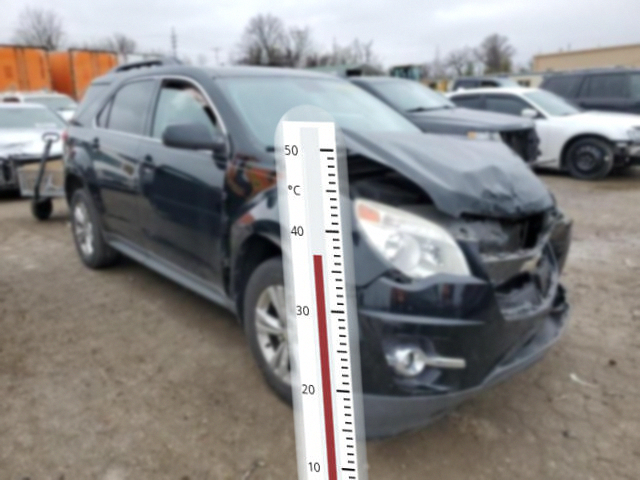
37°C
